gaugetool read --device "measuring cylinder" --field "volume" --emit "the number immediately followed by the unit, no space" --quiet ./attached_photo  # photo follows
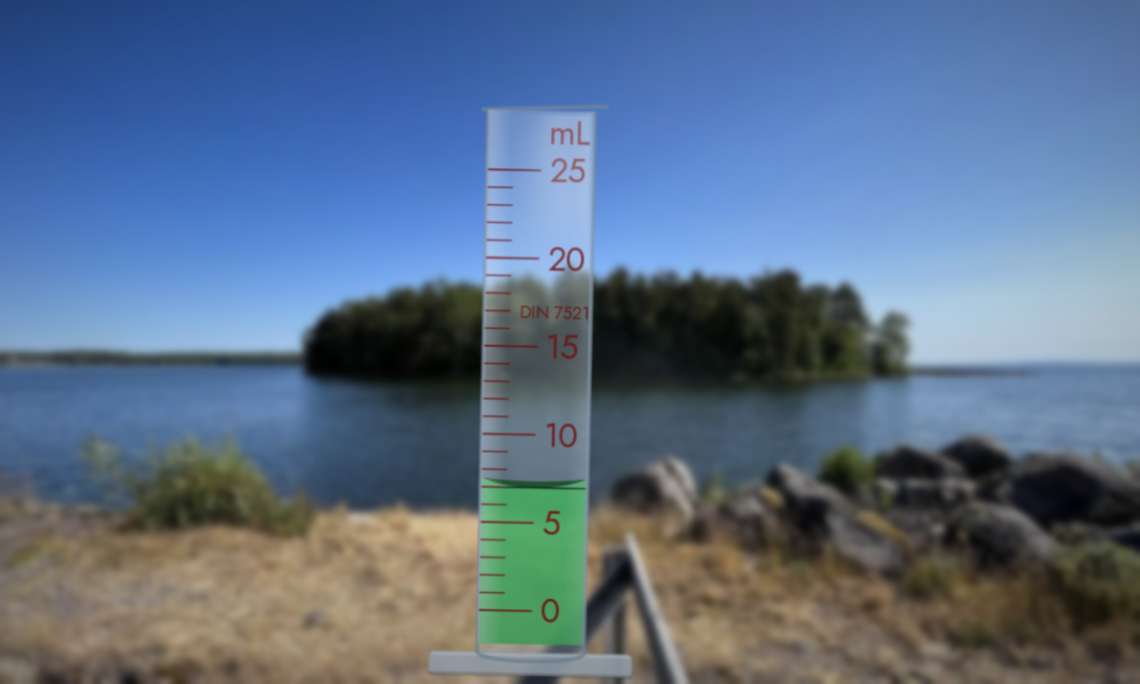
7mL
